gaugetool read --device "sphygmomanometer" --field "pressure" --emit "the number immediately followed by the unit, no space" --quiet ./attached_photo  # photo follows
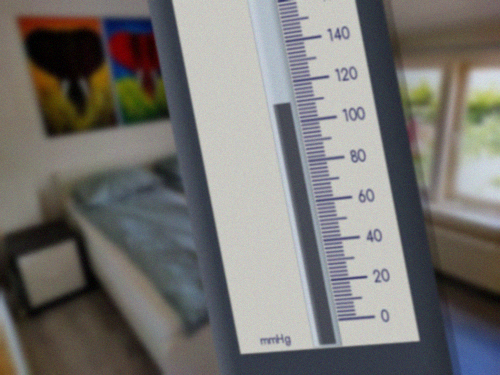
110mmHg
